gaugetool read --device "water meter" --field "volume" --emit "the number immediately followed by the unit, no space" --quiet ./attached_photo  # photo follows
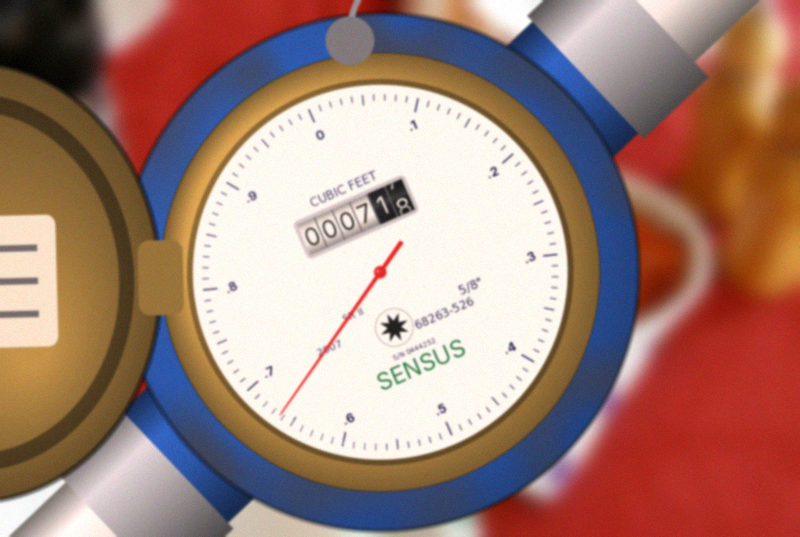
717.66ft³
